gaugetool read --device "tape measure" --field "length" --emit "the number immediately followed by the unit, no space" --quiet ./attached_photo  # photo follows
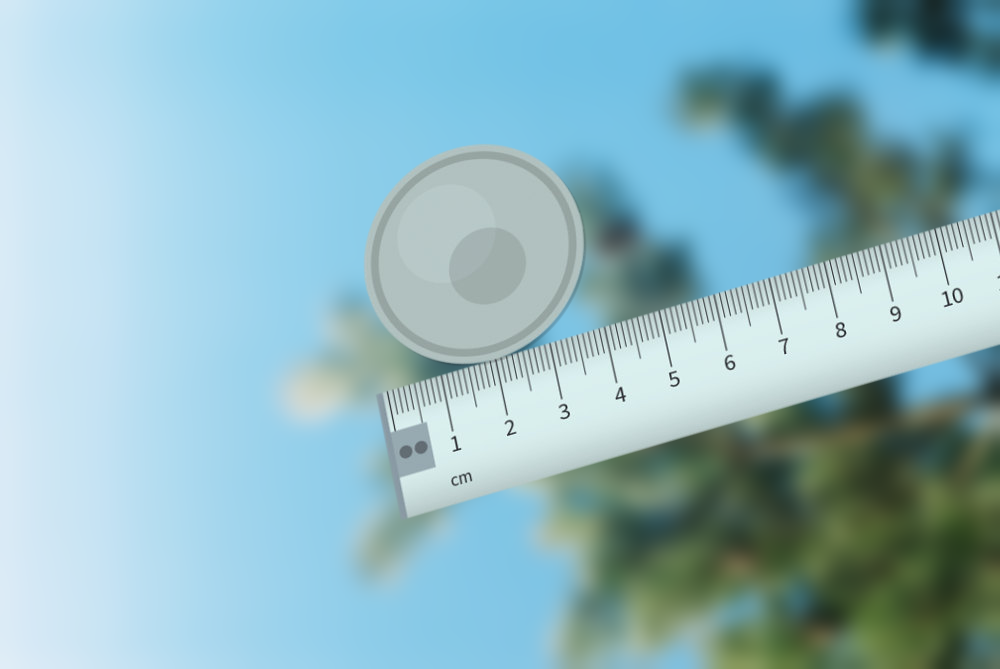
4cm
